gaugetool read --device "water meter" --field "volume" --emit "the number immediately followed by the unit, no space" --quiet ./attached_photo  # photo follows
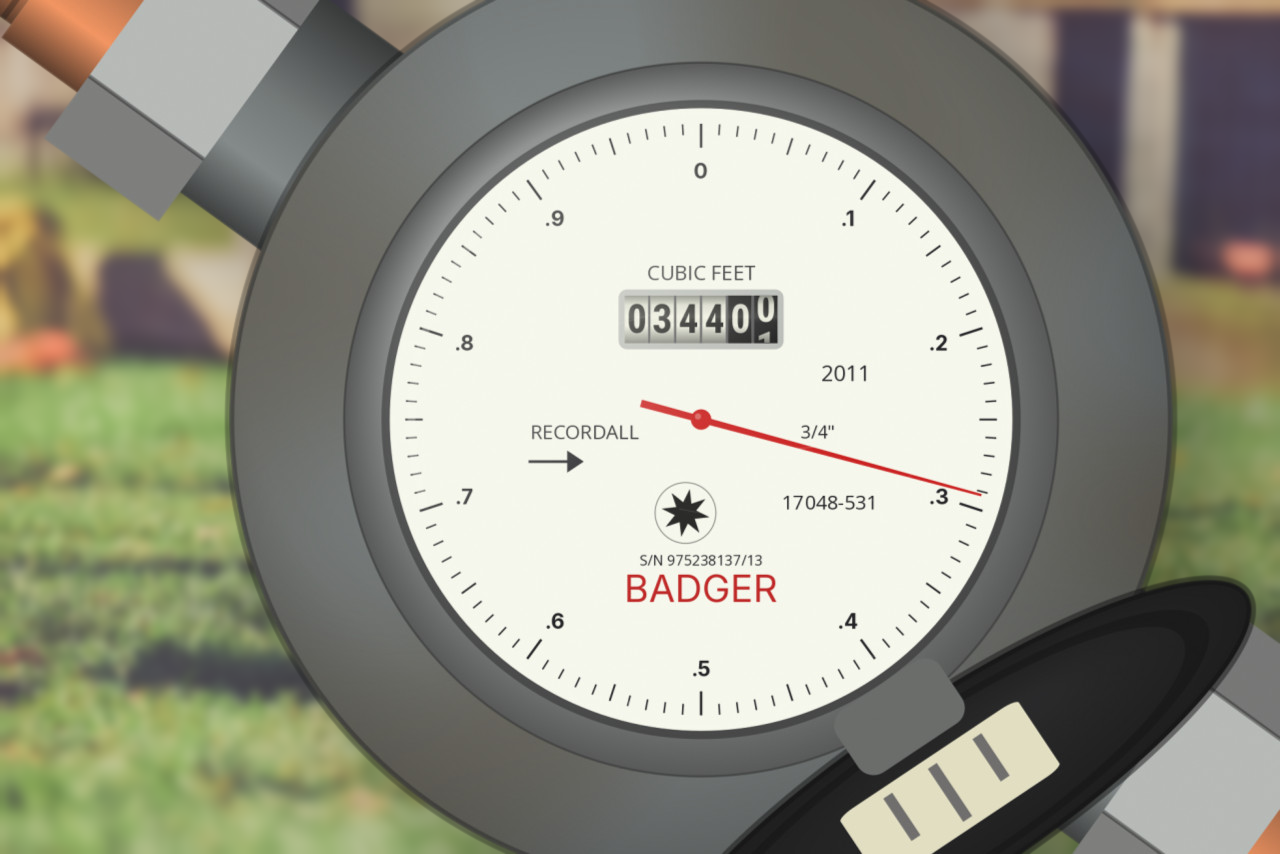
34400.29ft³
